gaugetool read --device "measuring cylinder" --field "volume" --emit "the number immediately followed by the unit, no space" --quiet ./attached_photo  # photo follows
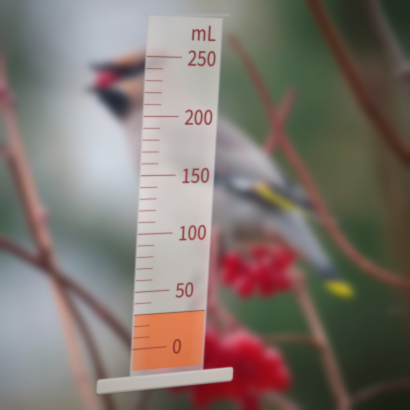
30mL
